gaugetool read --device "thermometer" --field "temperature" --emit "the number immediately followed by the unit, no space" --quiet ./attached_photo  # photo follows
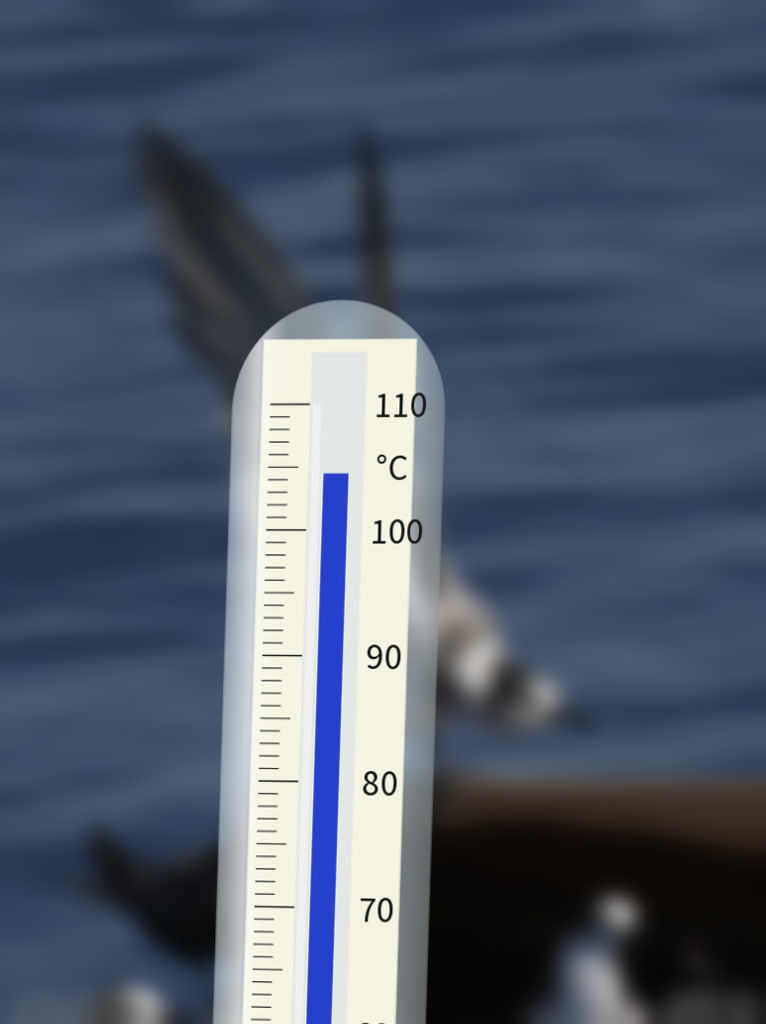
104.5°C
